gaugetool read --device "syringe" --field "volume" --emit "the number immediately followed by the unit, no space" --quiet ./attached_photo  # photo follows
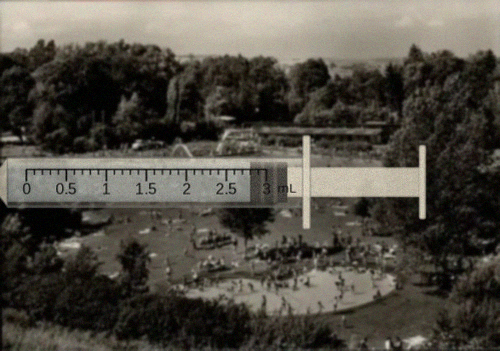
2.8mL
